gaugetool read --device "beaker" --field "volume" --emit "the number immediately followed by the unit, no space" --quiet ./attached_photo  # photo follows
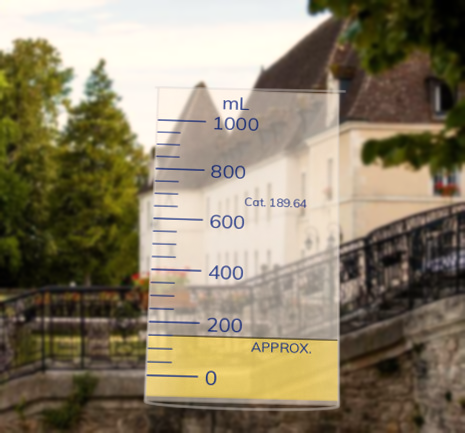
150mL
